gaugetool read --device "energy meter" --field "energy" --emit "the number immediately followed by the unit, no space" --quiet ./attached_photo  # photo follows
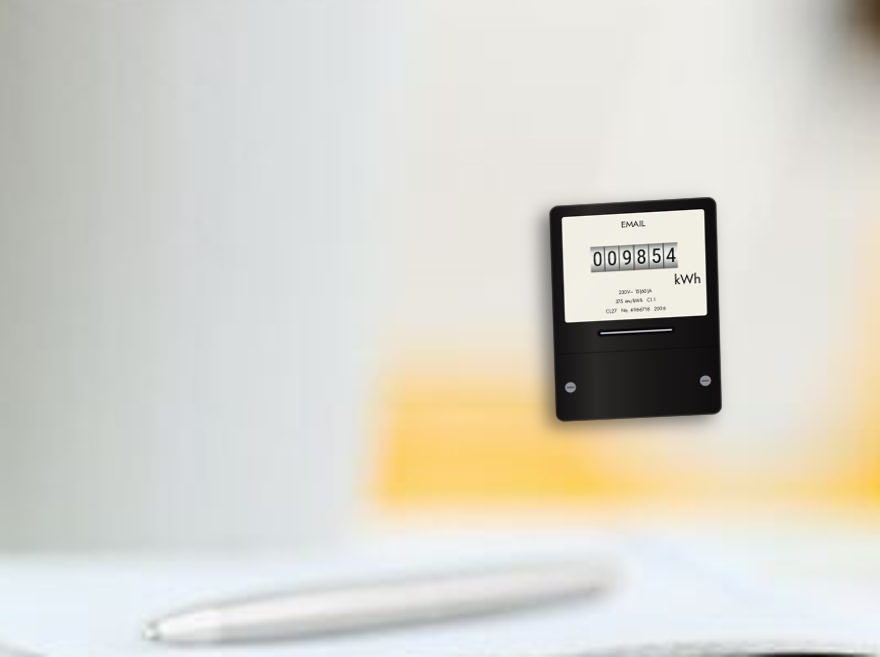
9854kWh
